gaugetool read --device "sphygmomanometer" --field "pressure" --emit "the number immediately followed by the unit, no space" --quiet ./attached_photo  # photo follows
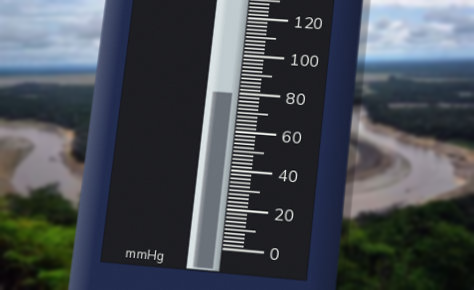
80mmHg
